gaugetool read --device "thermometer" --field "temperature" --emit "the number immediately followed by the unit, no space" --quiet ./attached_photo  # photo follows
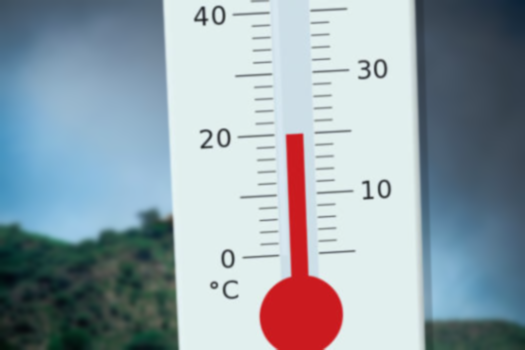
20°C
